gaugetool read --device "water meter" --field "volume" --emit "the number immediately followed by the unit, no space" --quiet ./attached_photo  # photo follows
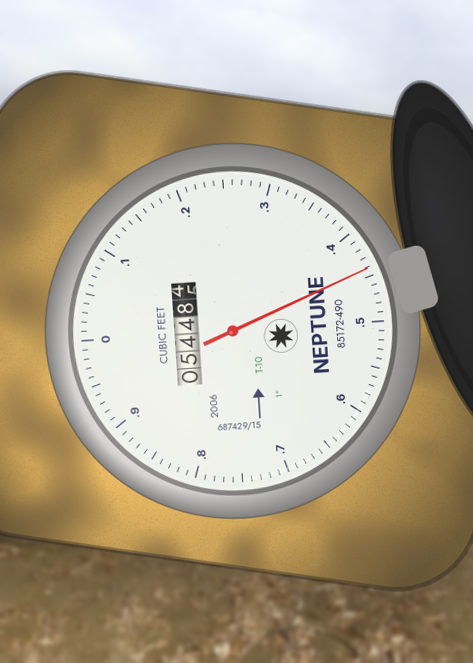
54484.44ft³
